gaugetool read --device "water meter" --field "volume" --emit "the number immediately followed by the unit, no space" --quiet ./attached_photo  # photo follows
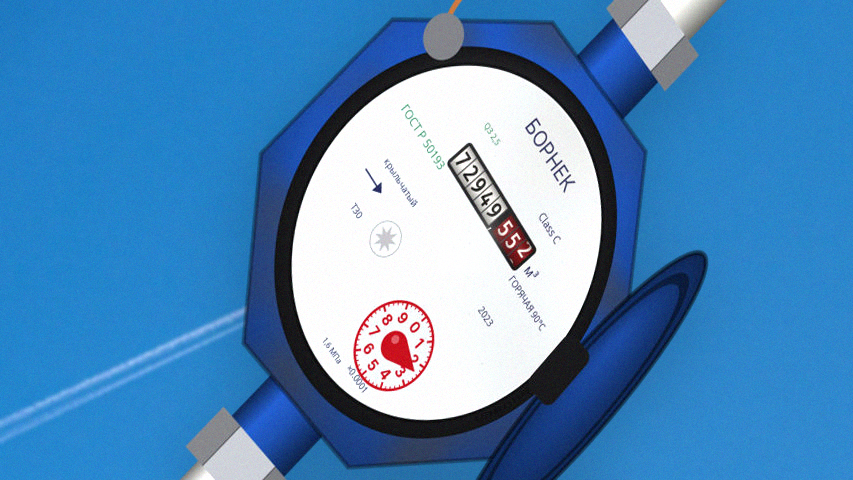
72949.5522m³
